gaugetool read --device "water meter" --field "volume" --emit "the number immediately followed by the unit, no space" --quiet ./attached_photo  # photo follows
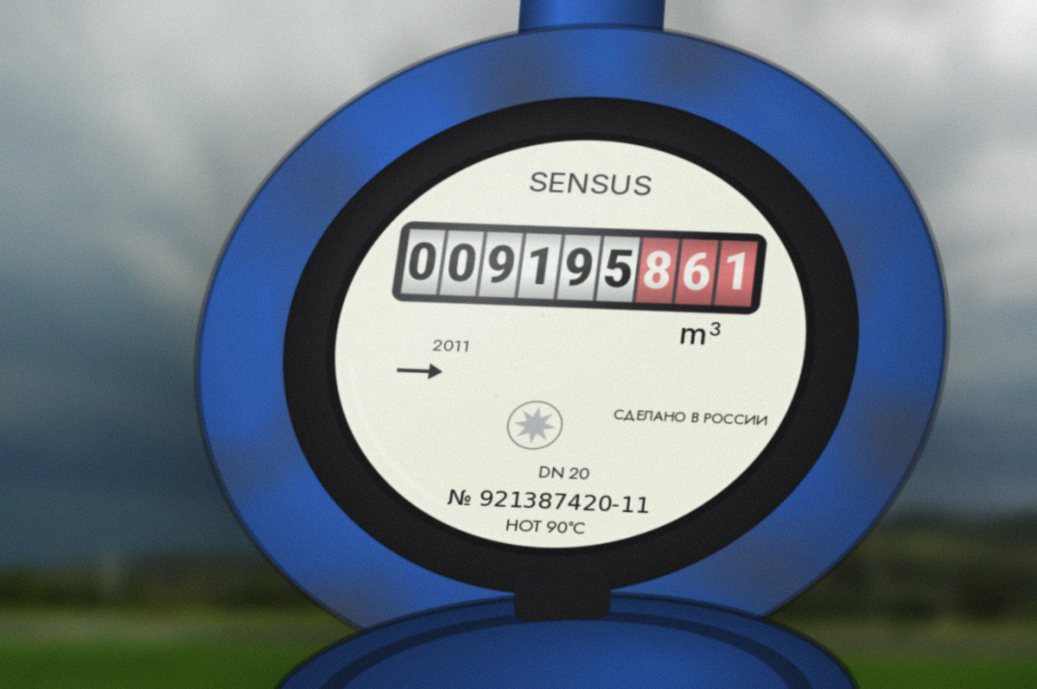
9195.861m³
